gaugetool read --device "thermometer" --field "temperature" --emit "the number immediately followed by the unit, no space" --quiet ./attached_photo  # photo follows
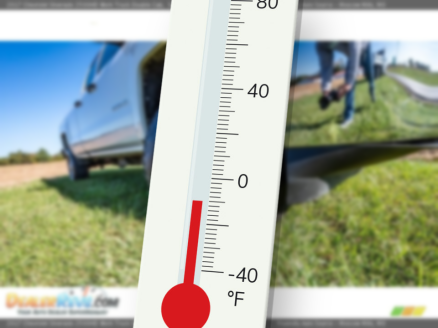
-10°F
